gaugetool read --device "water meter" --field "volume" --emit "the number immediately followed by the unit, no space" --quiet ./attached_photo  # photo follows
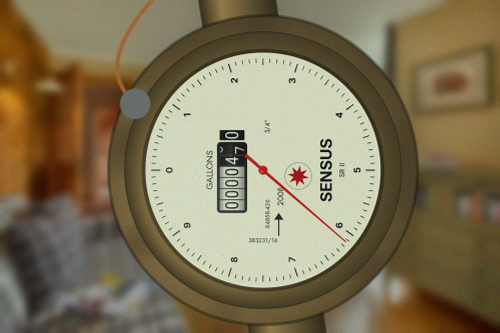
466.1gal
